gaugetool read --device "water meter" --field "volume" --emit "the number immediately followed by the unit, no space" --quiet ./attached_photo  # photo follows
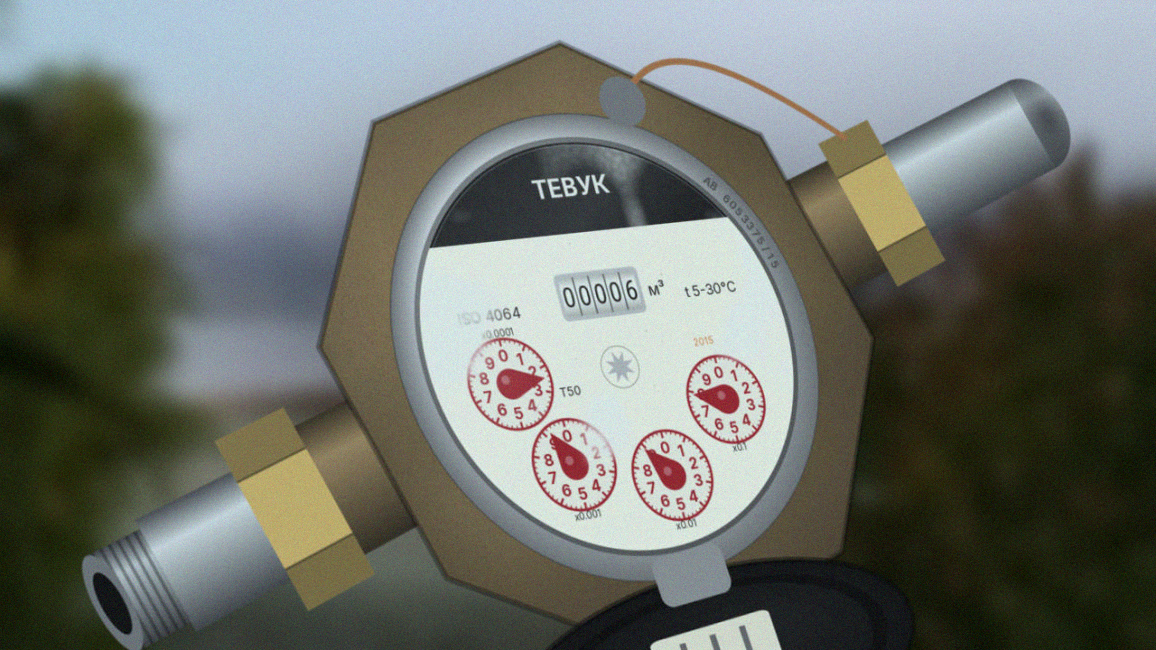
6.7892m³
